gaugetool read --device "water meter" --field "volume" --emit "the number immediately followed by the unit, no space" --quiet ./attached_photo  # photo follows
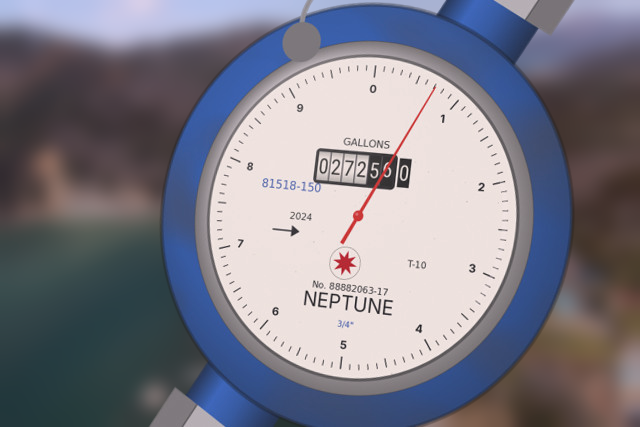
272560.7gal
